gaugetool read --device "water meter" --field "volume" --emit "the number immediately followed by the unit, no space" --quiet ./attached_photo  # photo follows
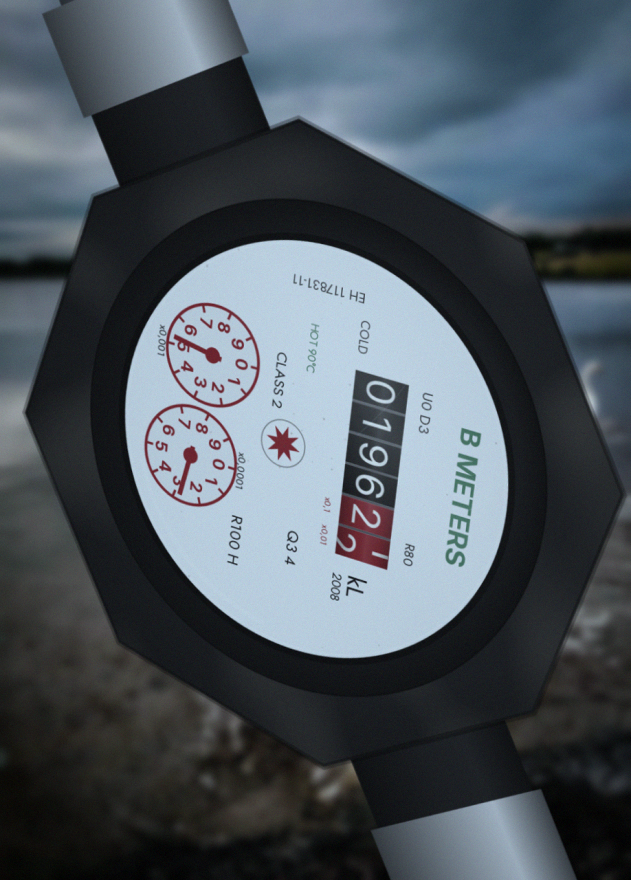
196.2152kL
